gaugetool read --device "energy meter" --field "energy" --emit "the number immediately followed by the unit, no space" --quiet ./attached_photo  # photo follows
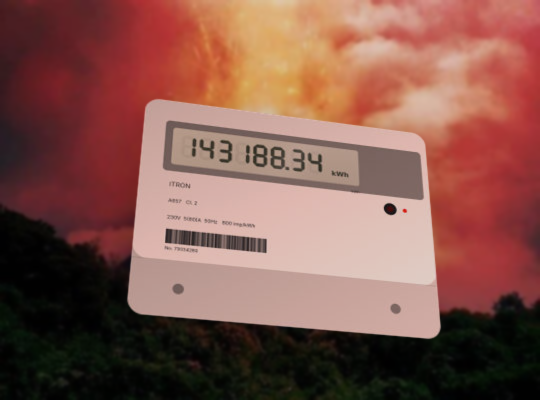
143188.34kWh
